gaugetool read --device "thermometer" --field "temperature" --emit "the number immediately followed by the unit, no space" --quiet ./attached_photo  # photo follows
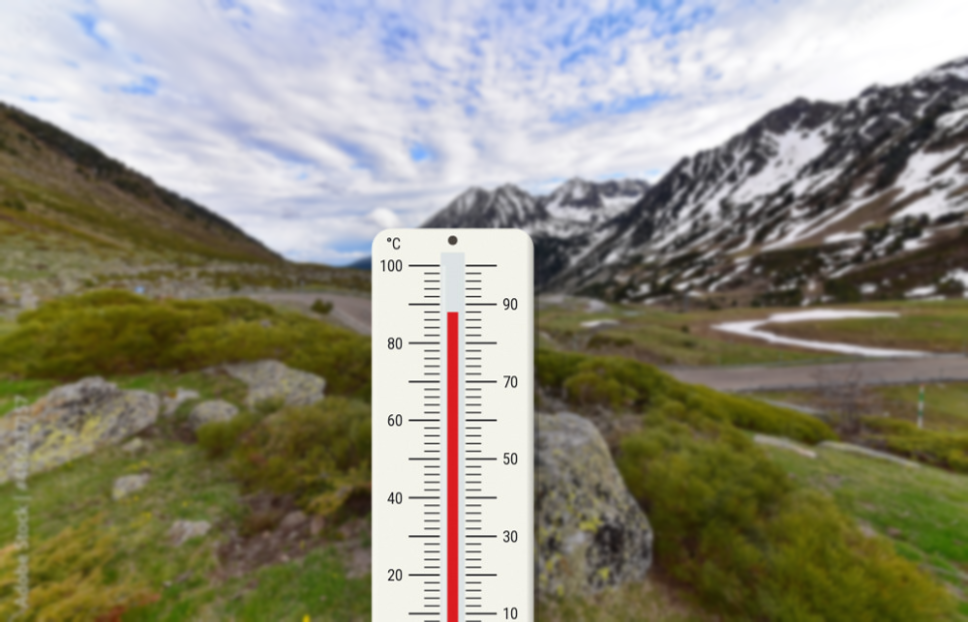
88°C
